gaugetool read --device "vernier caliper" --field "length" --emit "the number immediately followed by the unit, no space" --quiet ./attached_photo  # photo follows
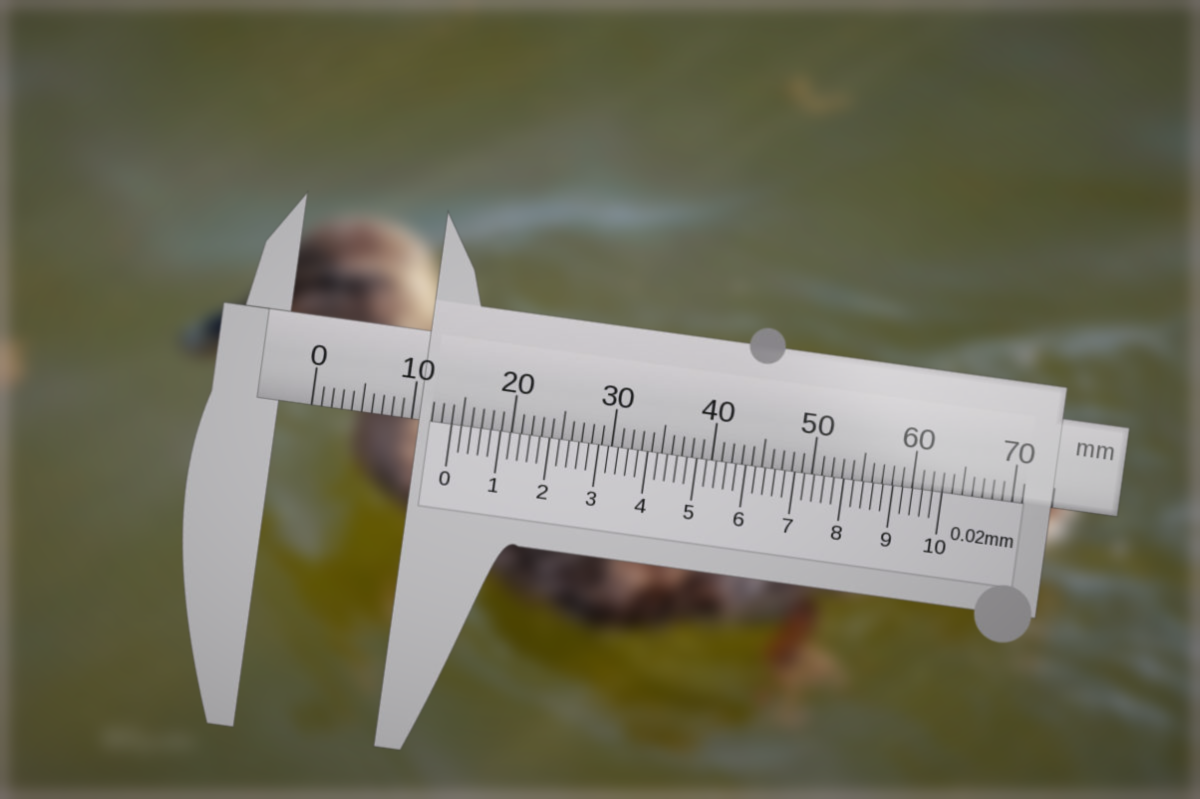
14.0mm
